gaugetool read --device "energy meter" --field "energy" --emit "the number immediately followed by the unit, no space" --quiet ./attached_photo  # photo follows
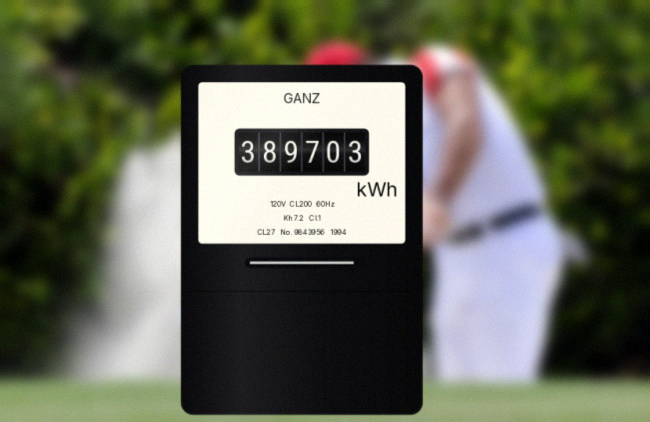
389703kWh
